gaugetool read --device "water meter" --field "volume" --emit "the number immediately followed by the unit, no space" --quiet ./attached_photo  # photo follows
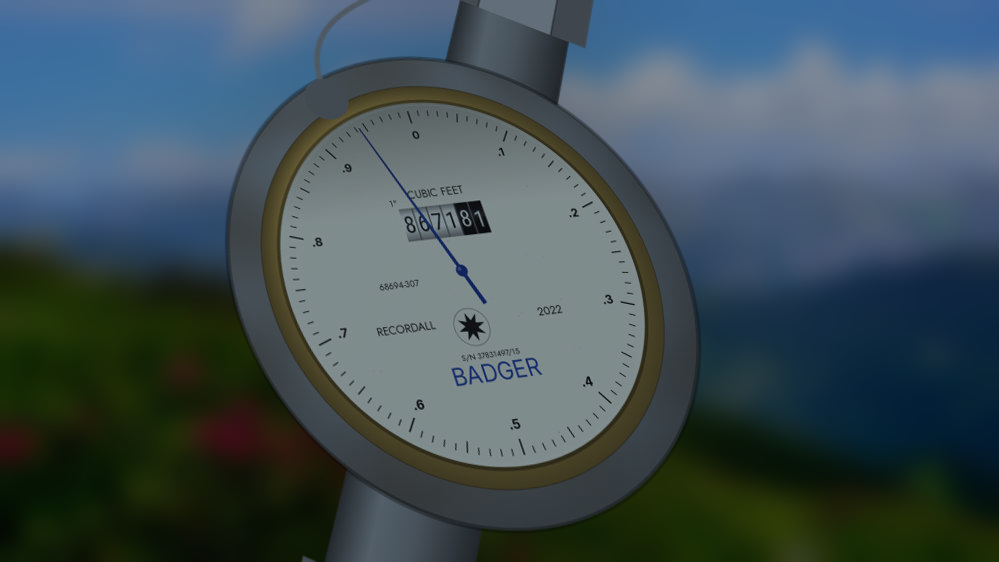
867180.94ft³
